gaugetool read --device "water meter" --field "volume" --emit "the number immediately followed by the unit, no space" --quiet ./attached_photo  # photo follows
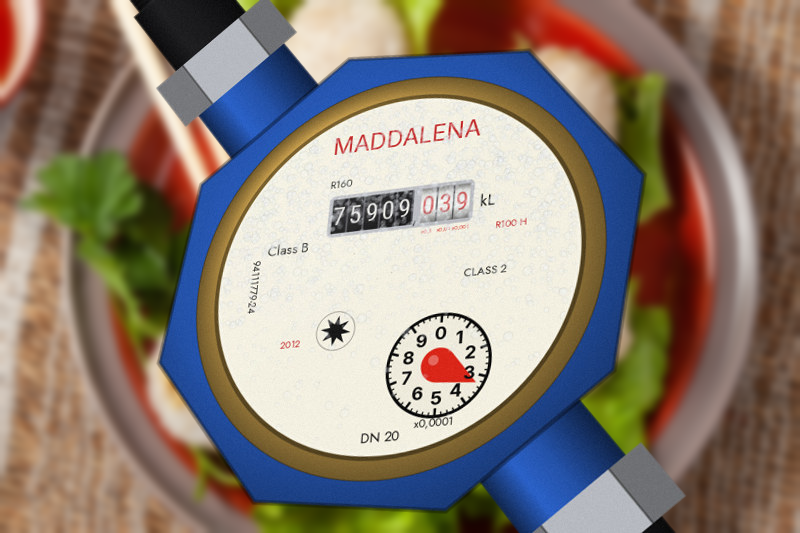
75909.0393kL
